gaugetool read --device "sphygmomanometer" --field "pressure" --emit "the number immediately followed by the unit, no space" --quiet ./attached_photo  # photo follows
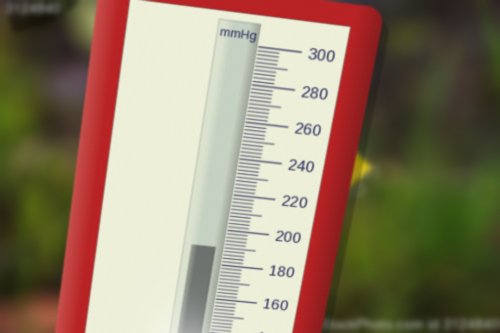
190mmHg
